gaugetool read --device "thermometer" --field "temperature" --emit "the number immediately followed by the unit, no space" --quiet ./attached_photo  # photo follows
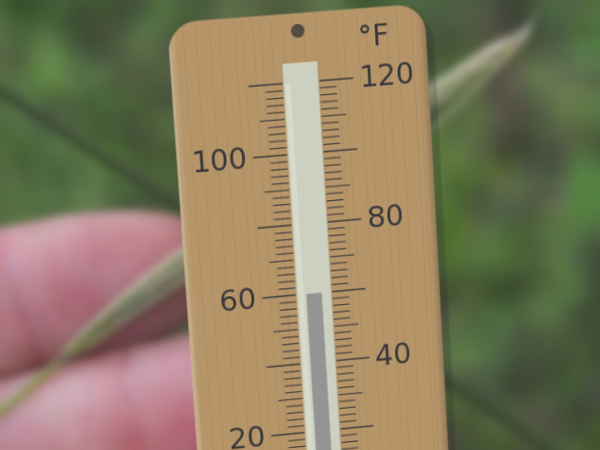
60°F
